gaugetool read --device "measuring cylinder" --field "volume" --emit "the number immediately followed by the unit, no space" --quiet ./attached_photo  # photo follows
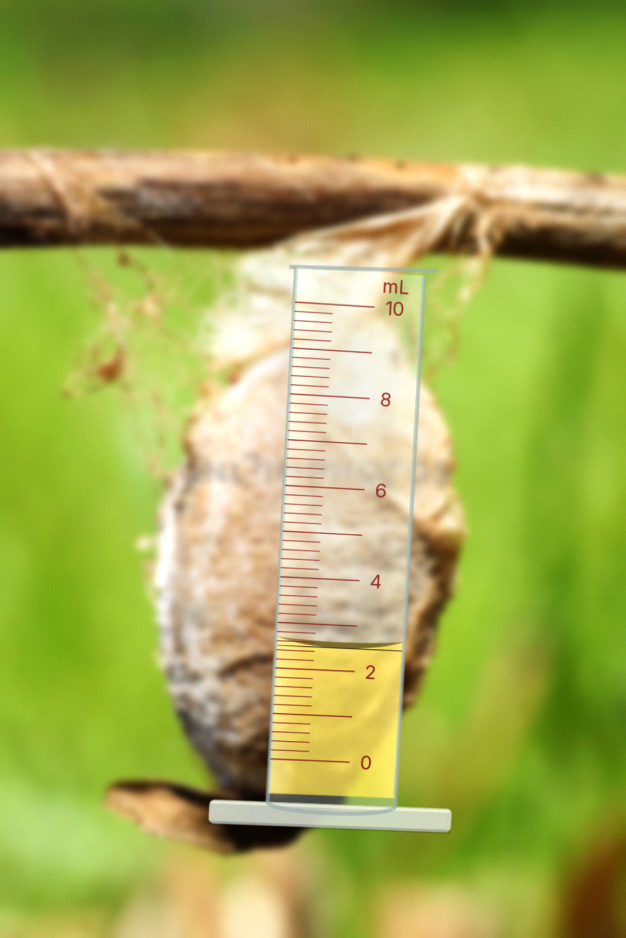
2.5mL
